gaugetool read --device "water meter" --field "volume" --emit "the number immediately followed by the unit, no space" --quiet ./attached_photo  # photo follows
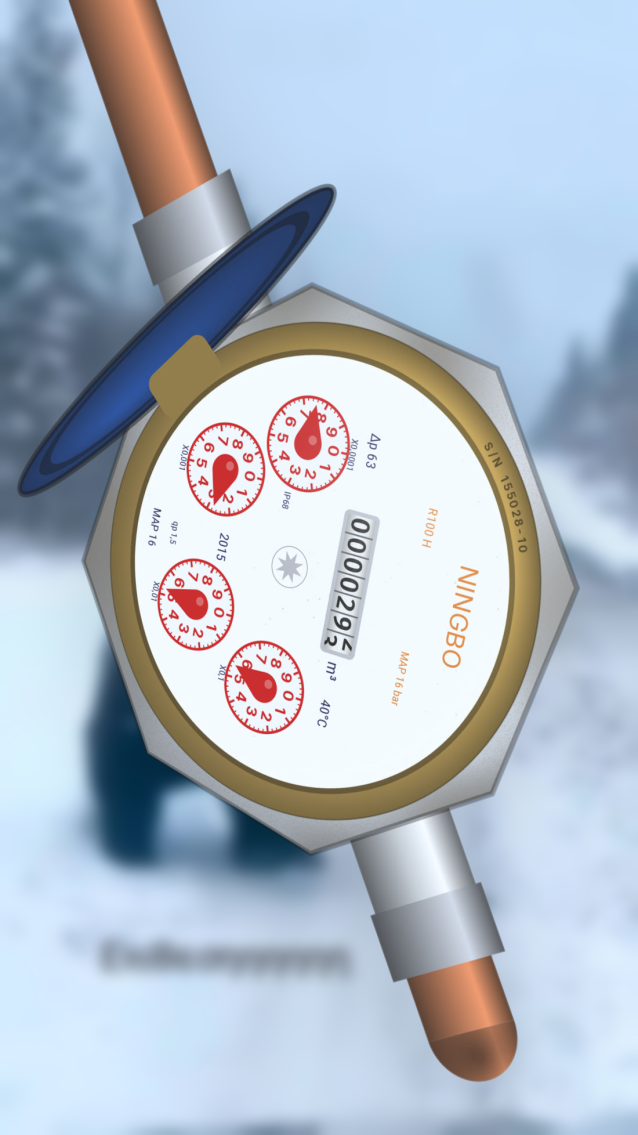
292.5527m³
